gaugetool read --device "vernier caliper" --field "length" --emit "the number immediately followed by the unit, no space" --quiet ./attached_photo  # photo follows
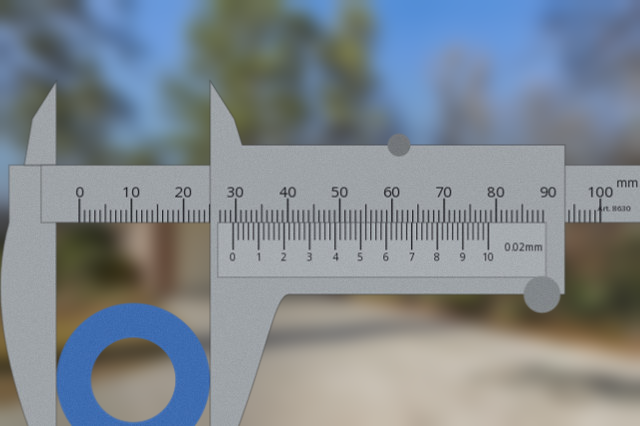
29.5mm
